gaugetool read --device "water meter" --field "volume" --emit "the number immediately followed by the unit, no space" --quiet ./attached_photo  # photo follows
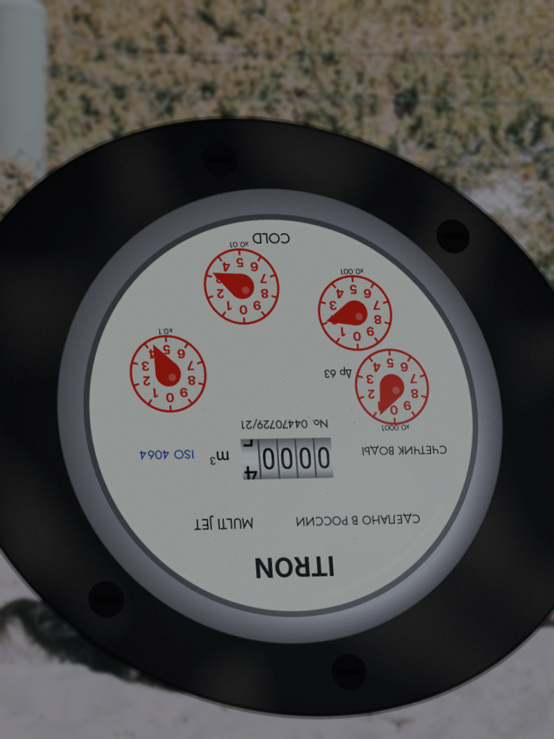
4.4320m³
